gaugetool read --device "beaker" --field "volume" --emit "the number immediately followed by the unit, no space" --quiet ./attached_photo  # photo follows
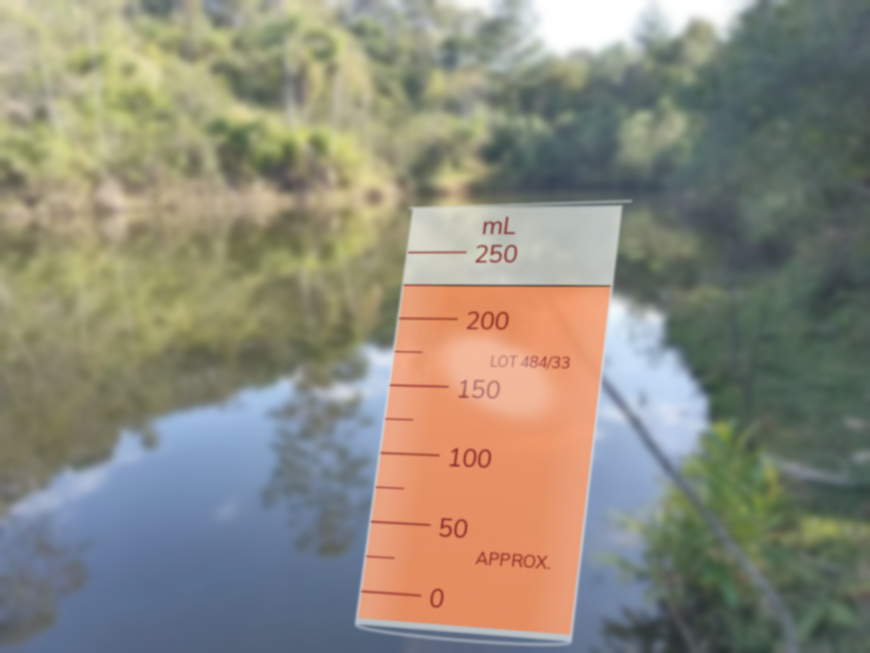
225mL
